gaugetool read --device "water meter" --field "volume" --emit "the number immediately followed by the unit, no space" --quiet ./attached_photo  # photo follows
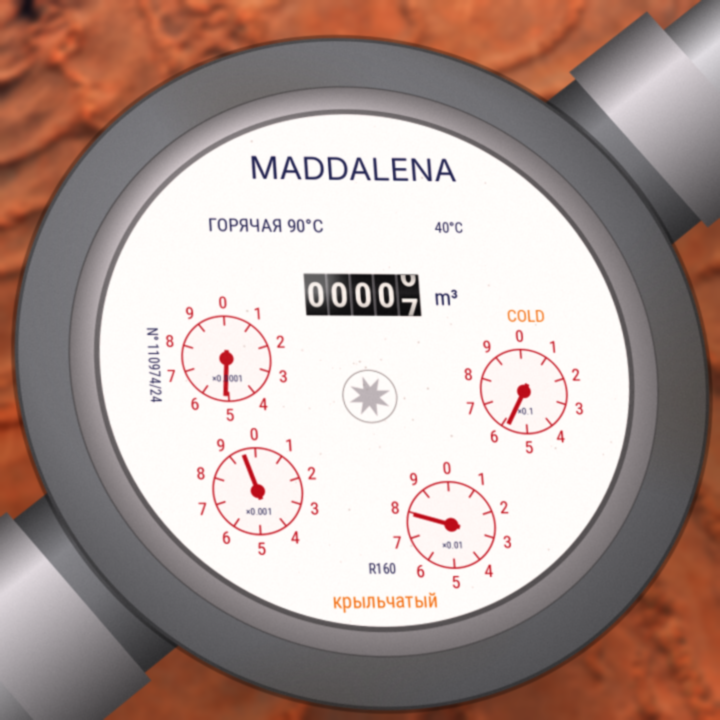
6.5795m³
